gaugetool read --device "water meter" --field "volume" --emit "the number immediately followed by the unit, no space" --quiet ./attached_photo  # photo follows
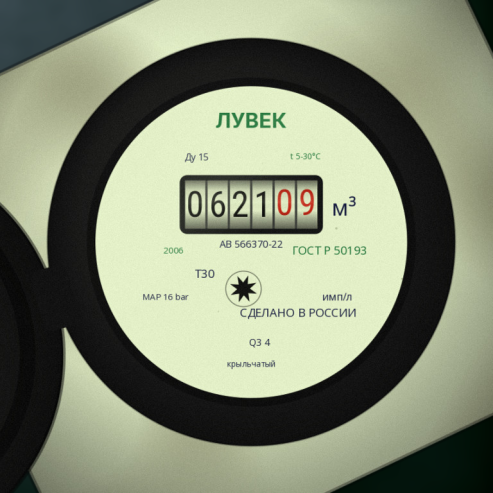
621.09m³
